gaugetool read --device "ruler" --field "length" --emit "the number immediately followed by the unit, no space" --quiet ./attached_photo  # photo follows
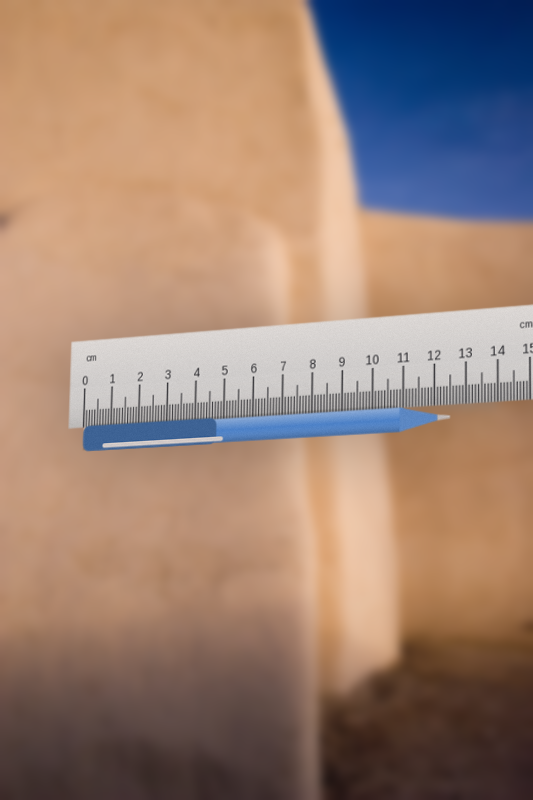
12.5cm
